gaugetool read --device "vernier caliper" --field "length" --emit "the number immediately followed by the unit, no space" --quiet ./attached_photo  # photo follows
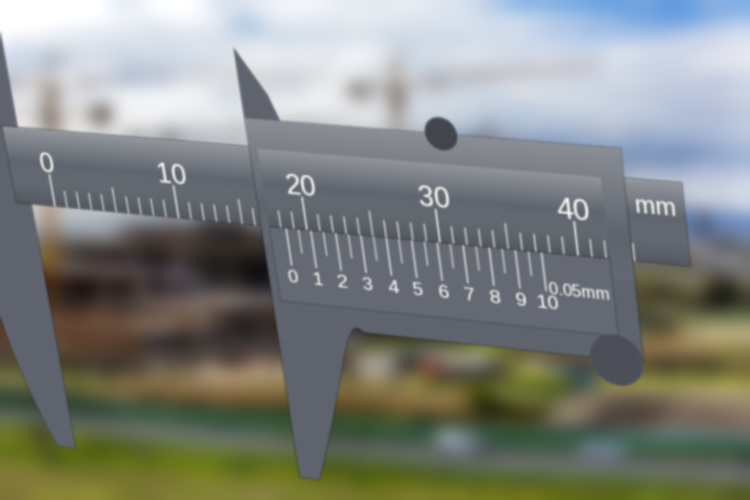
18.4mm
